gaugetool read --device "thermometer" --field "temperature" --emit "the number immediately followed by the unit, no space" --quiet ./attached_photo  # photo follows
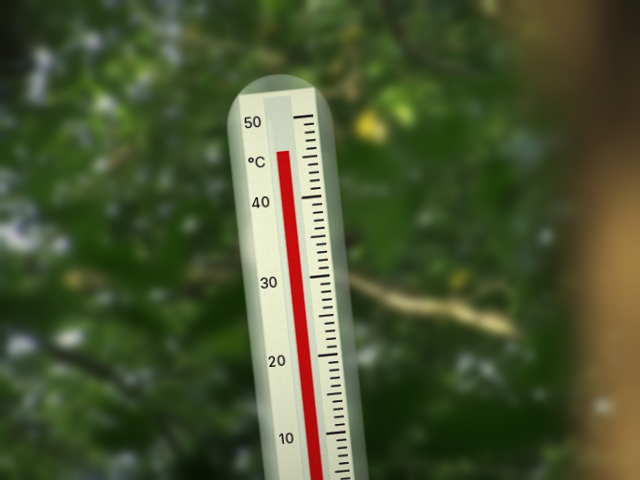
46°C
